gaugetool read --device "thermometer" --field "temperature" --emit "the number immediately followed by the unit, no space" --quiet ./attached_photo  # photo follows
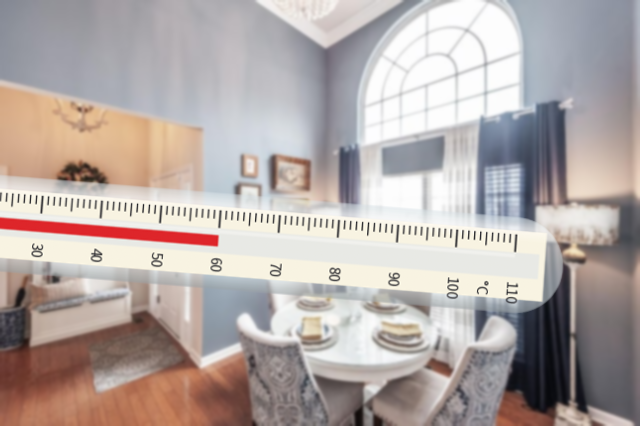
60°C
